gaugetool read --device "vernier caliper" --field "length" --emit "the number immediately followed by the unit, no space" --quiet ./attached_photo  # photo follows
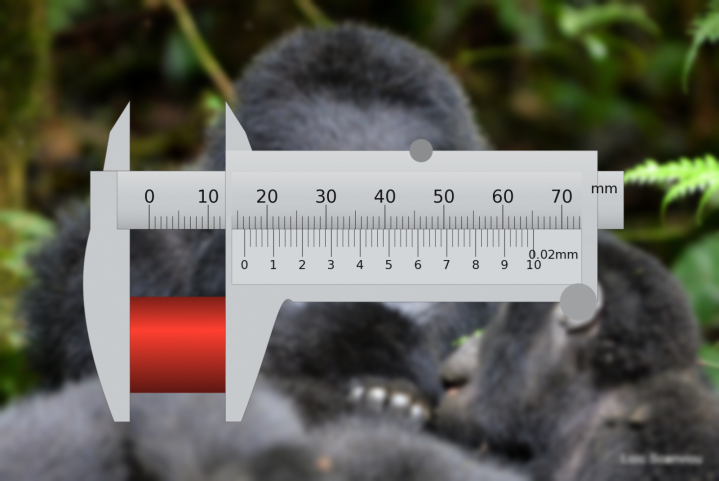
16.2mm
